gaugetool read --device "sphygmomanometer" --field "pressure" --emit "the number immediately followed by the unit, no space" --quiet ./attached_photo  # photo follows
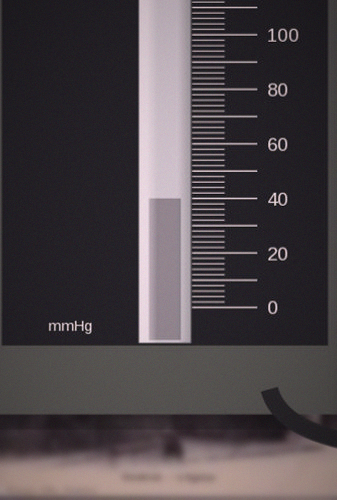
40mmHg
